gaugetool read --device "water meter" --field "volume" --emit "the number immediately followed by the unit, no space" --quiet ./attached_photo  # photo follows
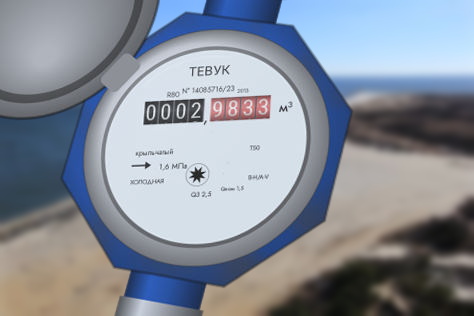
2.9833m³
